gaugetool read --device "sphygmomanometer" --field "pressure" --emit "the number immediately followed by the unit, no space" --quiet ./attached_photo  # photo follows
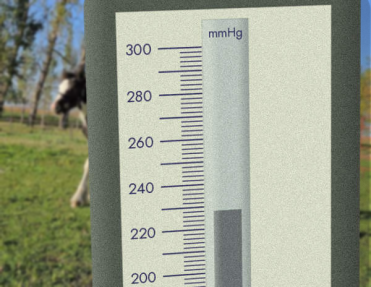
228mmHg
